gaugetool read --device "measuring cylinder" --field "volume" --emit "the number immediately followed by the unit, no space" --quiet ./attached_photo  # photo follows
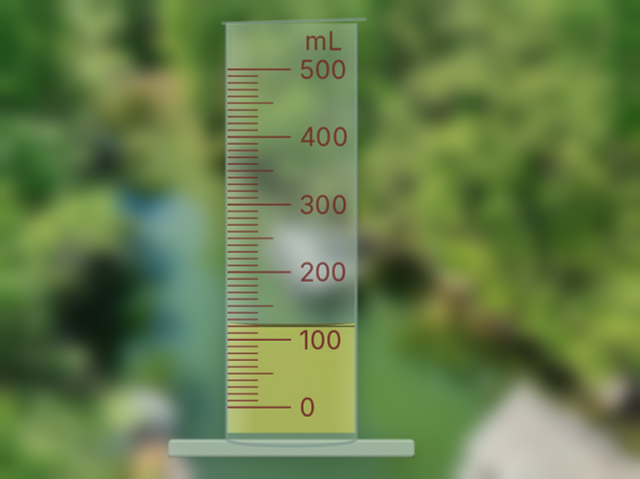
120mL
